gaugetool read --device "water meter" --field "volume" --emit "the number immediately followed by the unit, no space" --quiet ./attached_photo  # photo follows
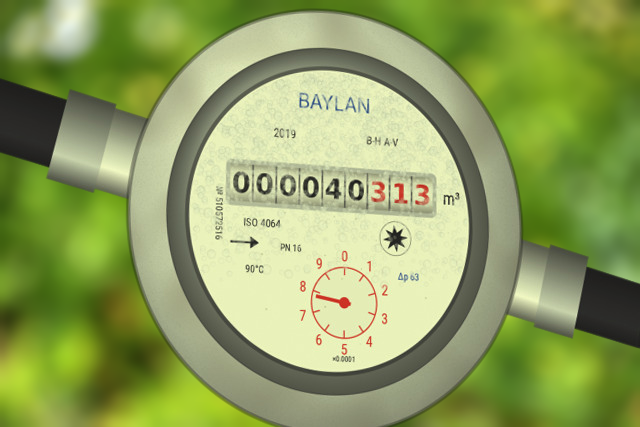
40.3137m³
